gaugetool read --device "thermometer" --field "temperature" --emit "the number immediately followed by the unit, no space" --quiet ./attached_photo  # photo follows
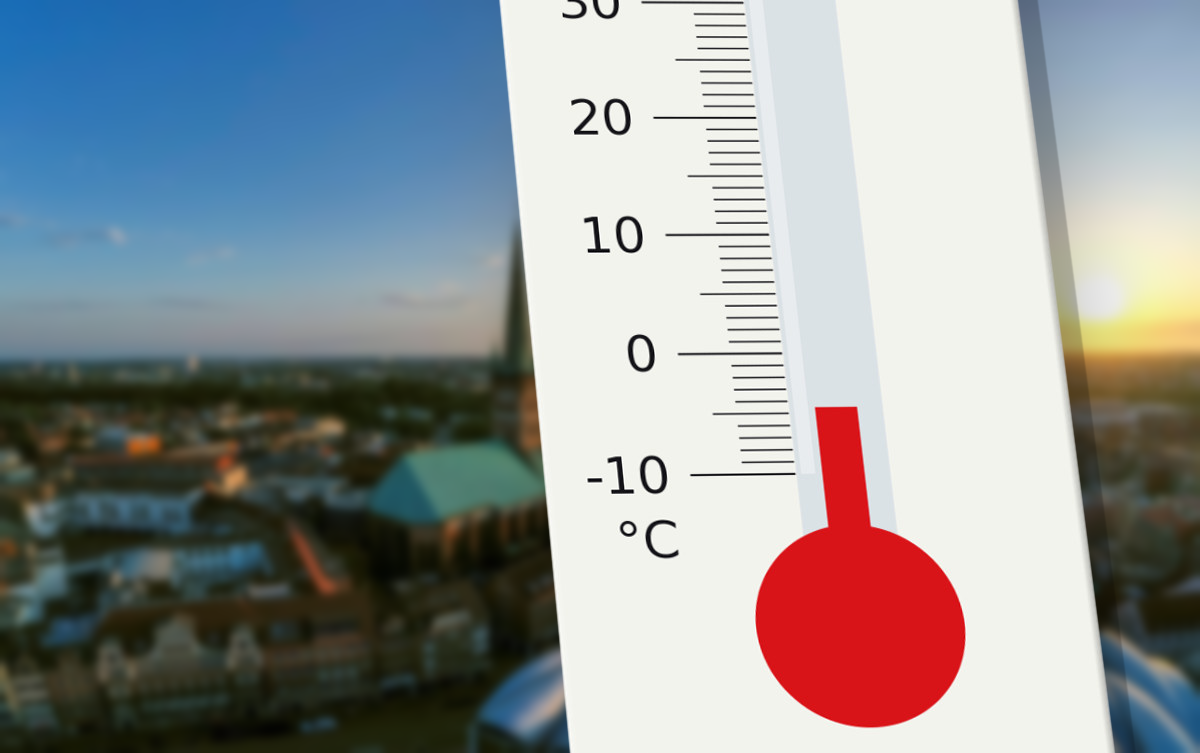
-4.5°C
